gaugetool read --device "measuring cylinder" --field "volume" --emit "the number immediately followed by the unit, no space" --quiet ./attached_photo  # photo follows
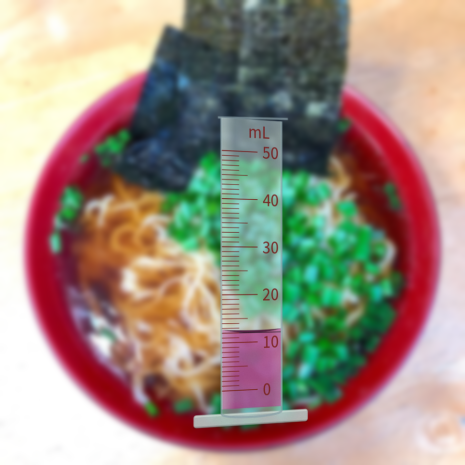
12mL
